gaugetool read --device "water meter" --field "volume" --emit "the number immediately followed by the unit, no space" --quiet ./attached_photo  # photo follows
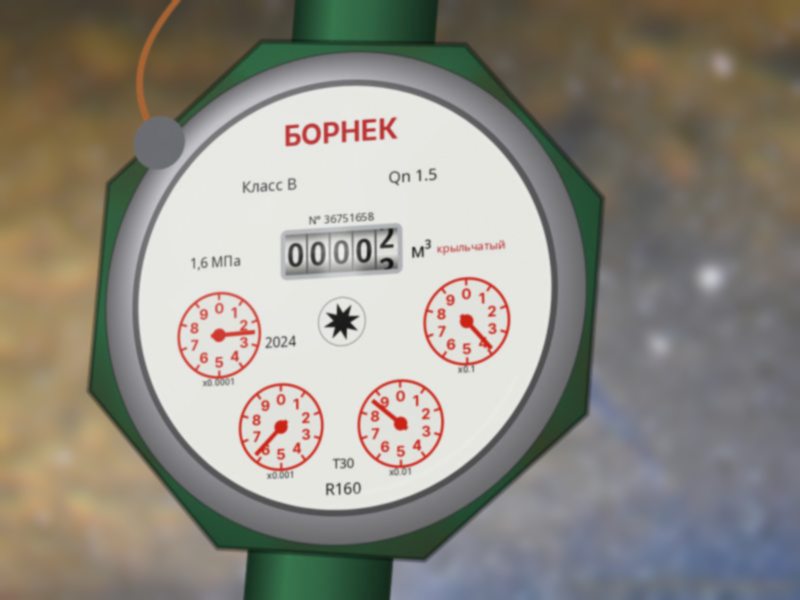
2.3862m³
